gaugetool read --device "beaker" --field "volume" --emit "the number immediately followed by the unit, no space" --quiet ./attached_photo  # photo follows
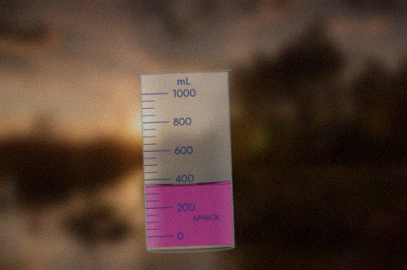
350mL
